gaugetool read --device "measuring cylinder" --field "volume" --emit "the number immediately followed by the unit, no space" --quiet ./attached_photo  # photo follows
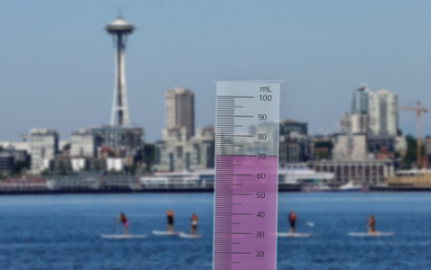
70mL
